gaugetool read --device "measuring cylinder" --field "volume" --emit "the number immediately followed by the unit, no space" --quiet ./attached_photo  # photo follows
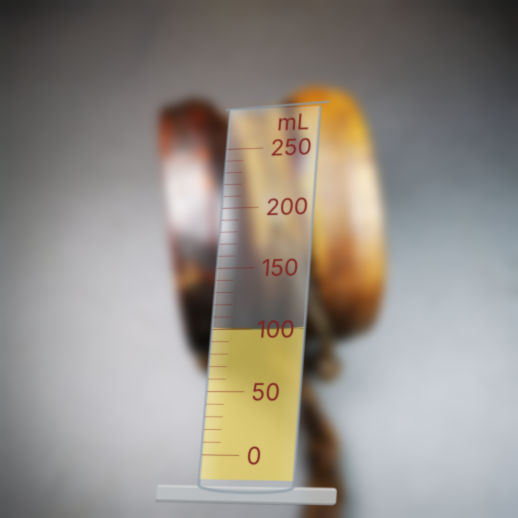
100mL
